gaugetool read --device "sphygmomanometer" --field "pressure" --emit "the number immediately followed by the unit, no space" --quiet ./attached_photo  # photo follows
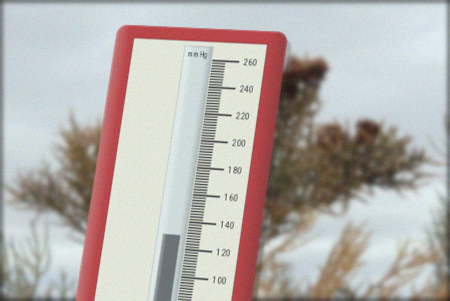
130mmHg
